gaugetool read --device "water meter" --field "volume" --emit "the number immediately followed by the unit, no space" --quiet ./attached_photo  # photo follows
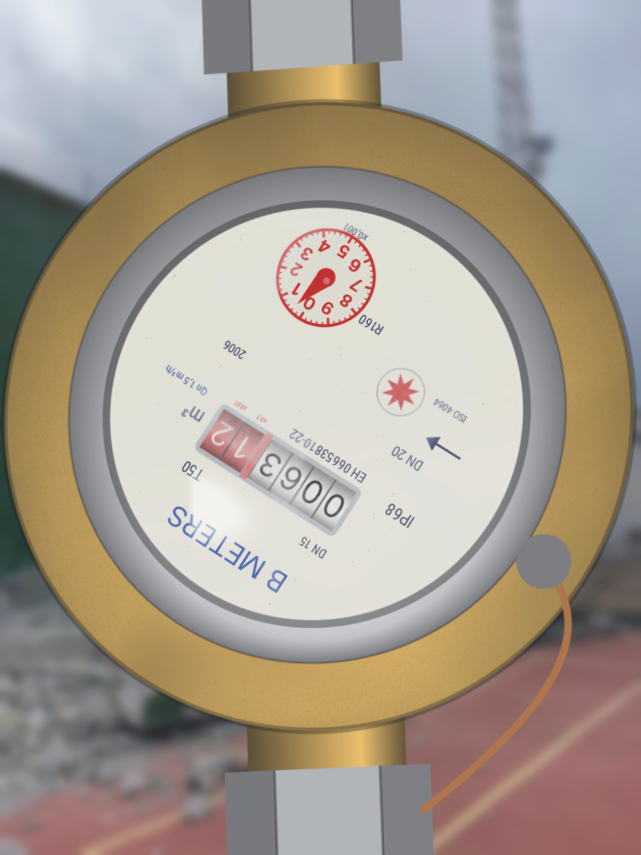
63.120m³
